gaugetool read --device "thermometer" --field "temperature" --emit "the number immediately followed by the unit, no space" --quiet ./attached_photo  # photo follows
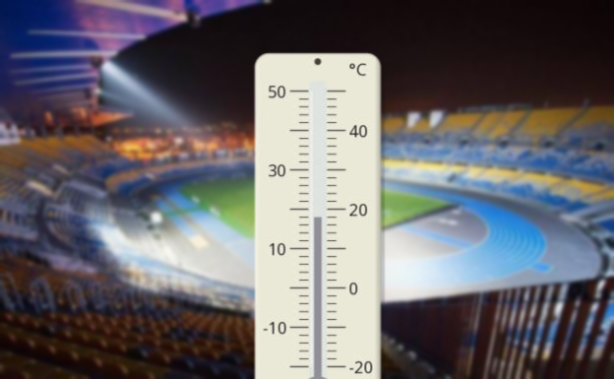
18°C
